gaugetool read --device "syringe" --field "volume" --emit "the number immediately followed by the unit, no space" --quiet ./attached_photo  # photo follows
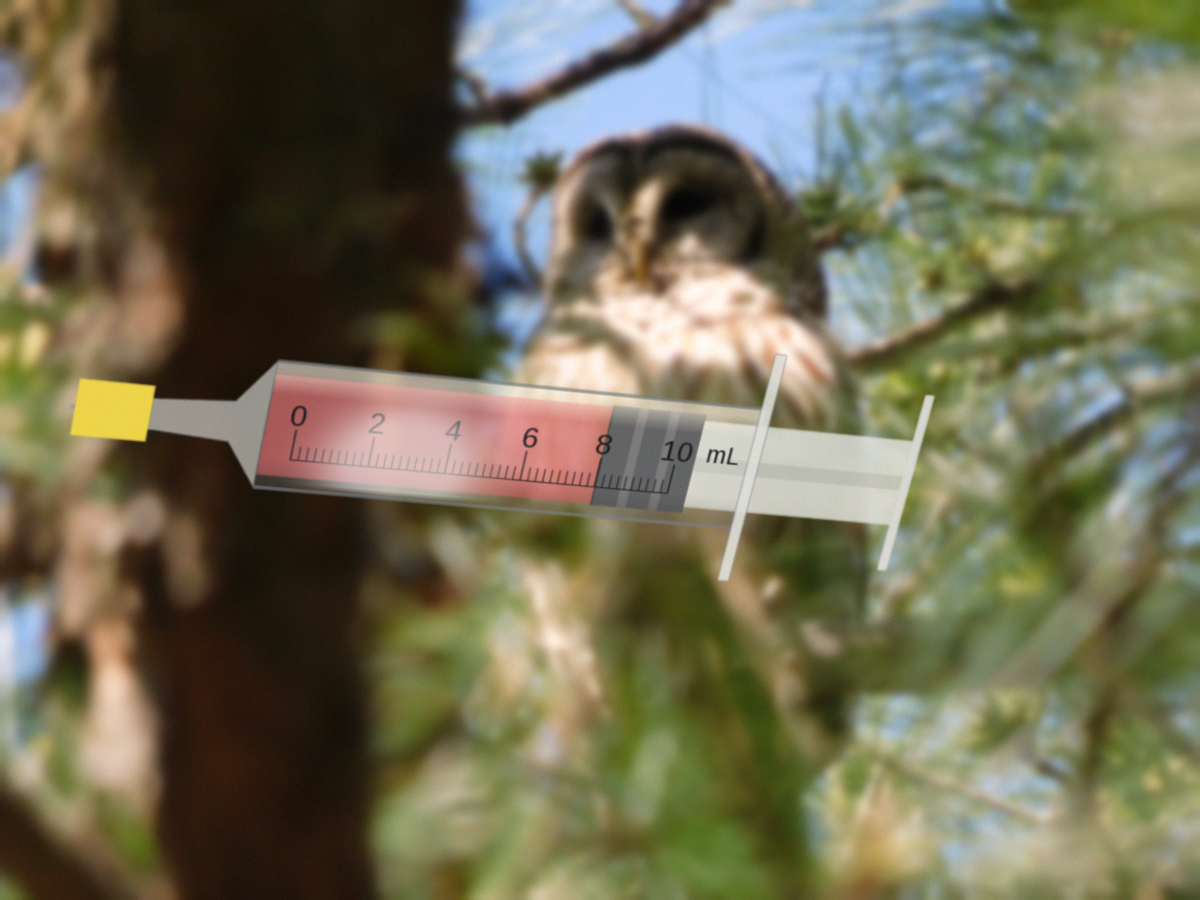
8mL
